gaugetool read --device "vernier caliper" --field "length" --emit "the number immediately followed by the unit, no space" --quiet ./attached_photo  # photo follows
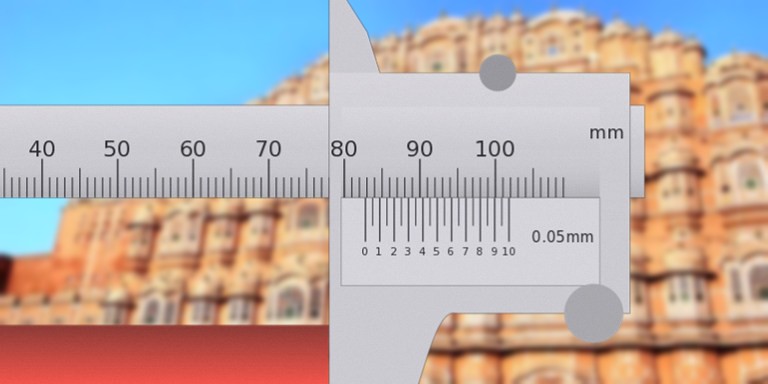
82.8mm
